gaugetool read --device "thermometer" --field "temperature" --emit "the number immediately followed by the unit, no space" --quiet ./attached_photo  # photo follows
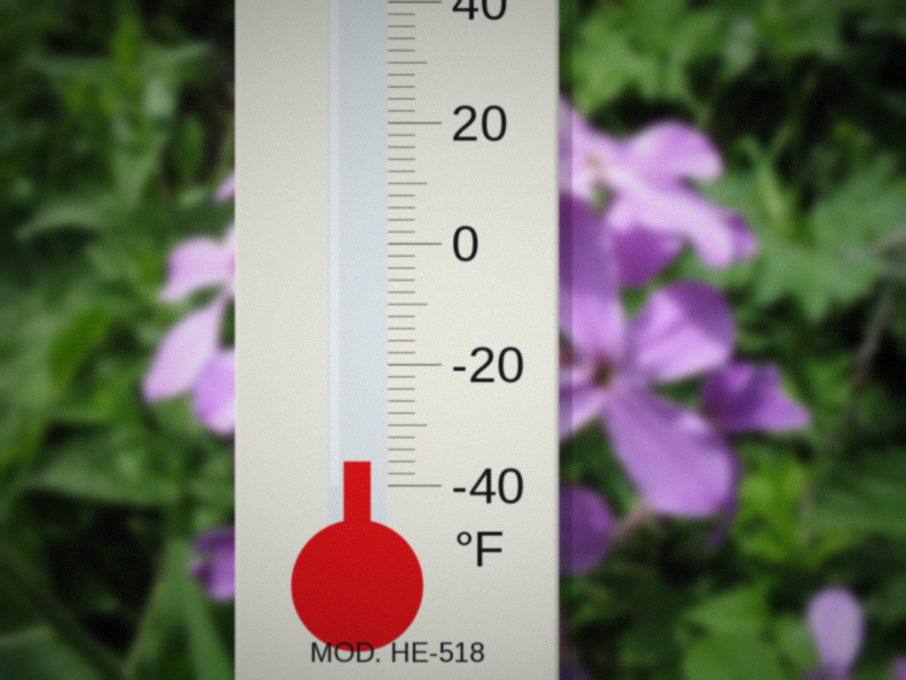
-36°F
